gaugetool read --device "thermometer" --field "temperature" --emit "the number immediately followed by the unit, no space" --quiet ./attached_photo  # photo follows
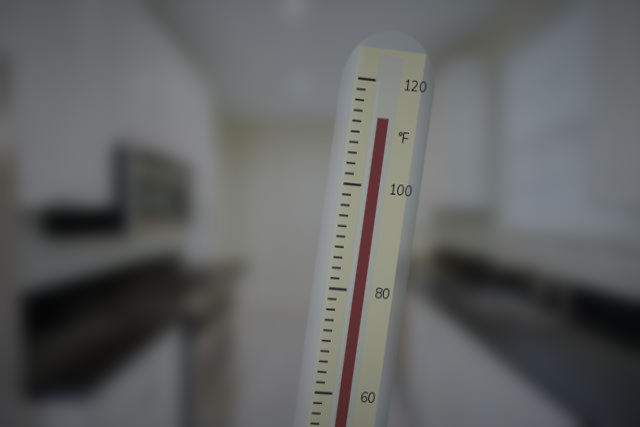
113°F
